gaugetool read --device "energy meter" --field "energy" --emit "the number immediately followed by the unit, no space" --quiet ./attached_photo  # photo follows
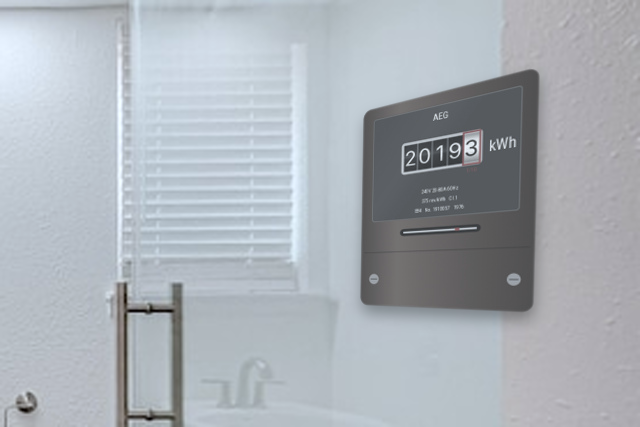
2019.3kWh
